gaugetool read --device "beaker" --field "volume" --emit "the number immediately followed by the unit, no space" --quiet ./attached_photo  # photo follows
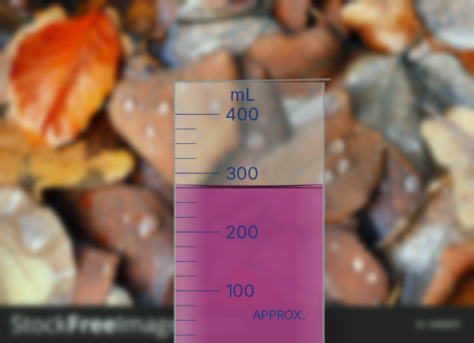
275mL
